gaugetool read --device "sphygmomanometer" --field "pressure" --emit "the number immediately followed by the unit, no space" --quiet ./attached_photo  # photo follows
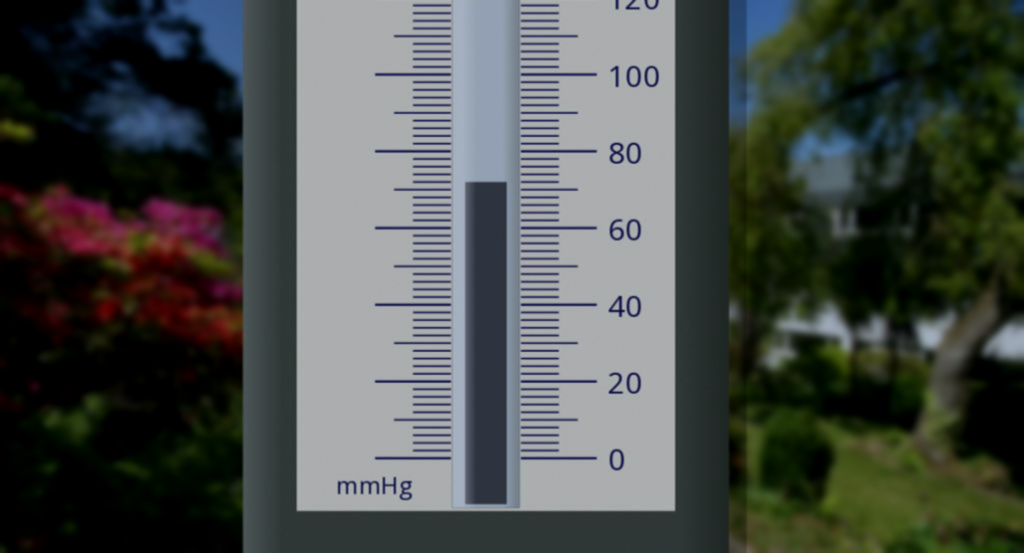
72mmHg
